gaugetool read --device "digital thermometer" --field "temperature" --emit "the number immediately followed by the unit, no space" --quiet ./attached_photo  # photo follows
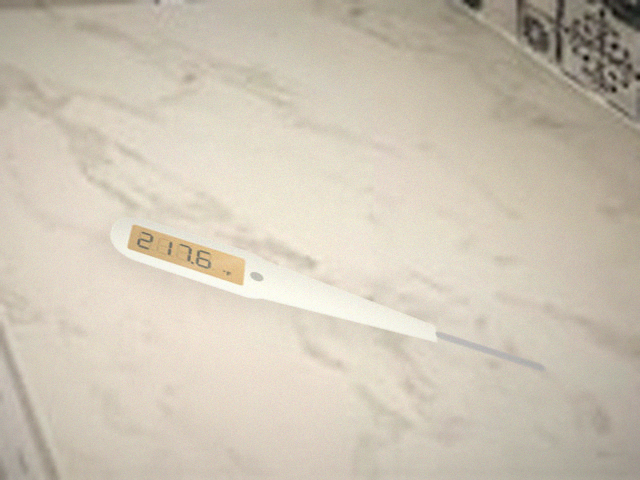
217.6°F
